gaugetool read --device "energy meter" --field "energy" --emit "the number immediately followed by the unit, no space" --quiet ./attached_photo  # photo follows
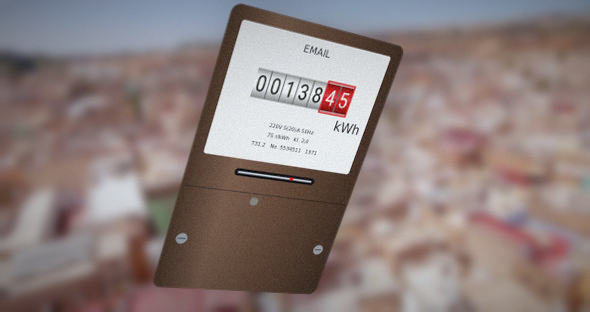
138.45kWh
